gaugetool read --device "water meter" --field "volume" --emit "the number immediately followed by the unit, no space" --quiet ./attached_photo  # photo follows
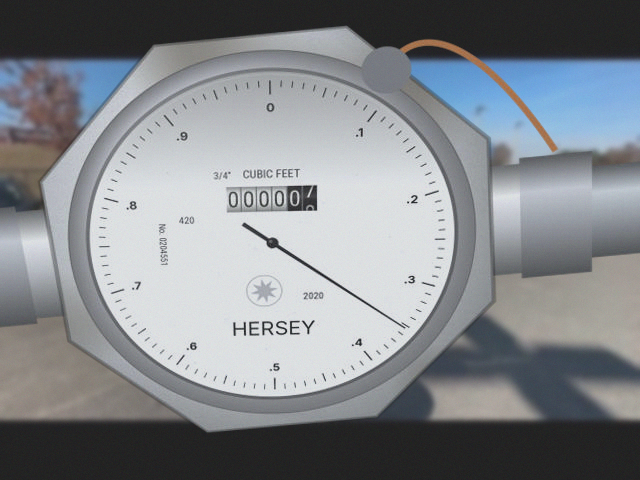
7.35ft³
